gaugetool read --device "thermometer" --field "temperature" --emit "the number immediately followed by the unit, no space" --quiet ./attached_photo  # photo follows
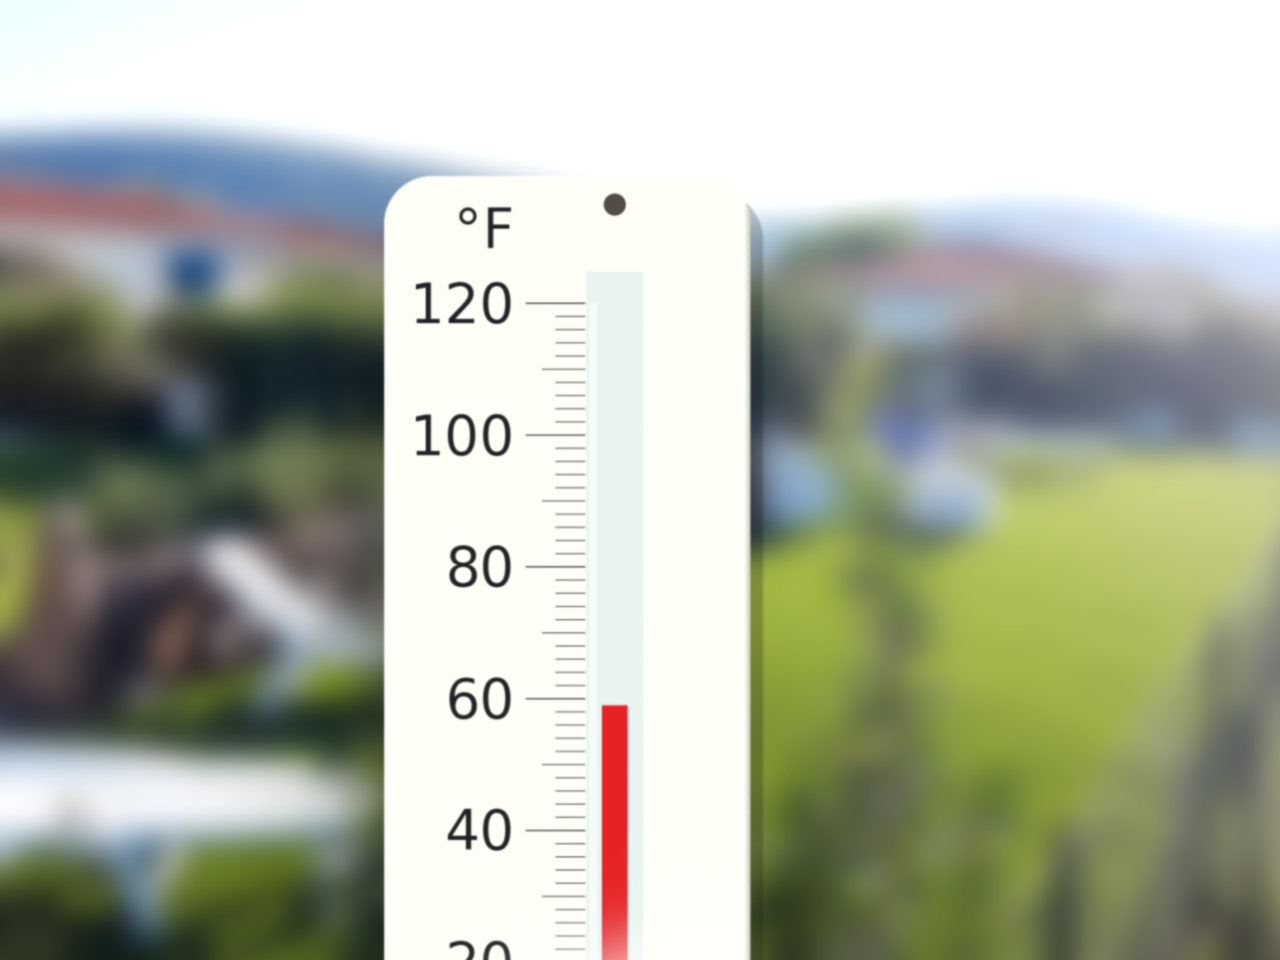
59°F
